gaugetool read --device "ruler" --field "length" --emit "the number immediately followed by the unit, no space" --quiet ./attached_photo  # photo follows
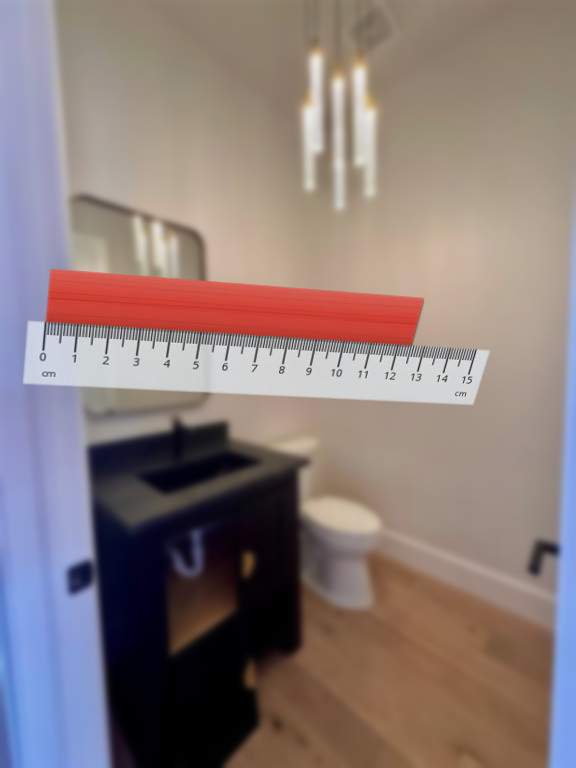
12.5cm
